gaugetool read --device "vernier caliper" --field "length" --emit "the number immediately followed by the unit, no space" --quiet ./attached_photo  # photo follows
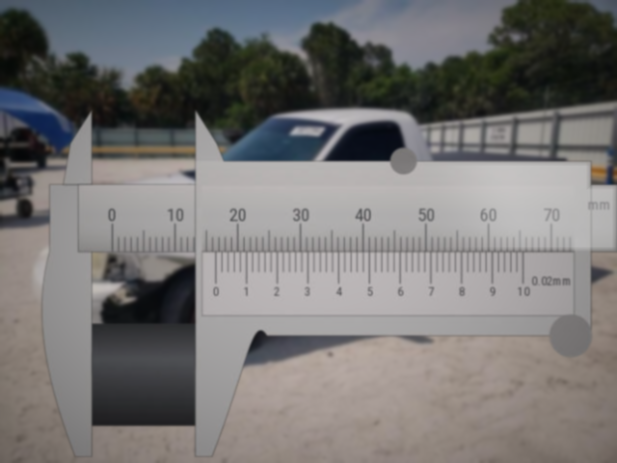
16.5mm
